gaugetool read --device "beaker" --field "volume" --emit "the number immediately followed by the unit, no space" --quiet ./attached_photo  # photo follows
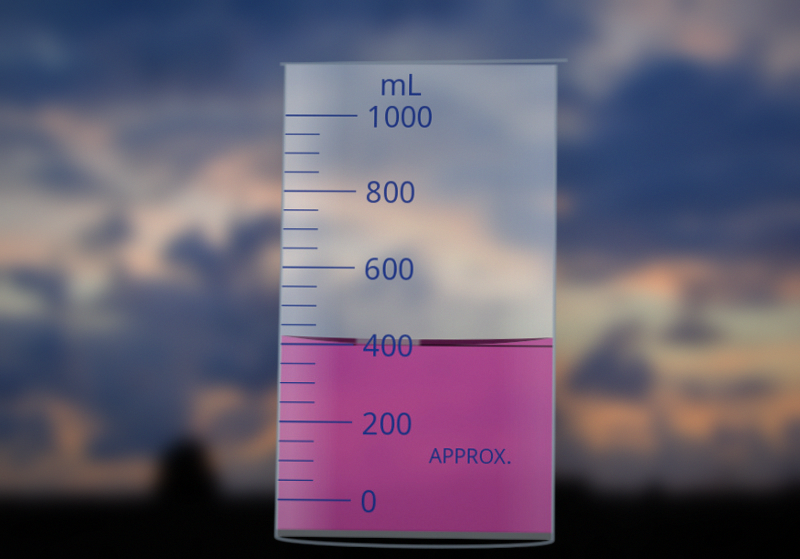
400mL
